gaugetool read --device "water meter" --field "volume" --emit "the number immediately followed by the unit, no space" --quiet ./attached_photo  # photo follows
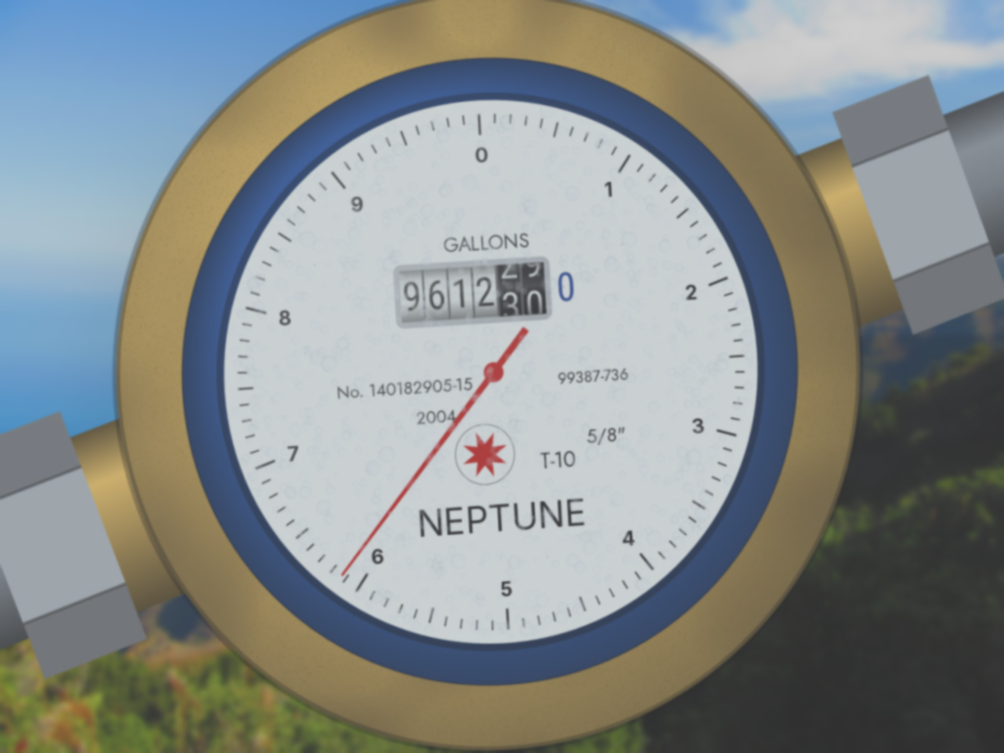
9612296.1gal
